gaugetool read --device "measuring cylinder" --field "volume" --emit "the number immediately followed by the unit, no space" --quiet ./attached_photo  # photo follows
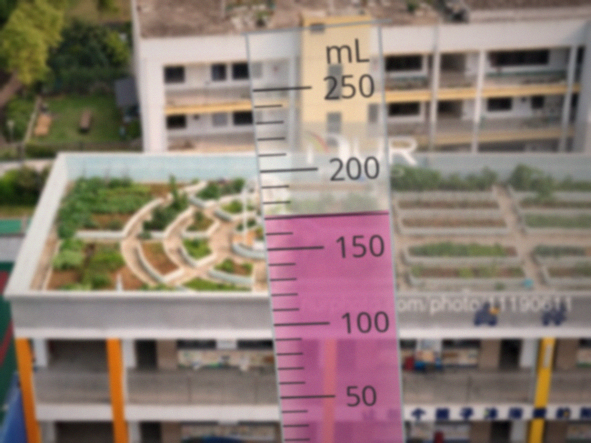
170mL
